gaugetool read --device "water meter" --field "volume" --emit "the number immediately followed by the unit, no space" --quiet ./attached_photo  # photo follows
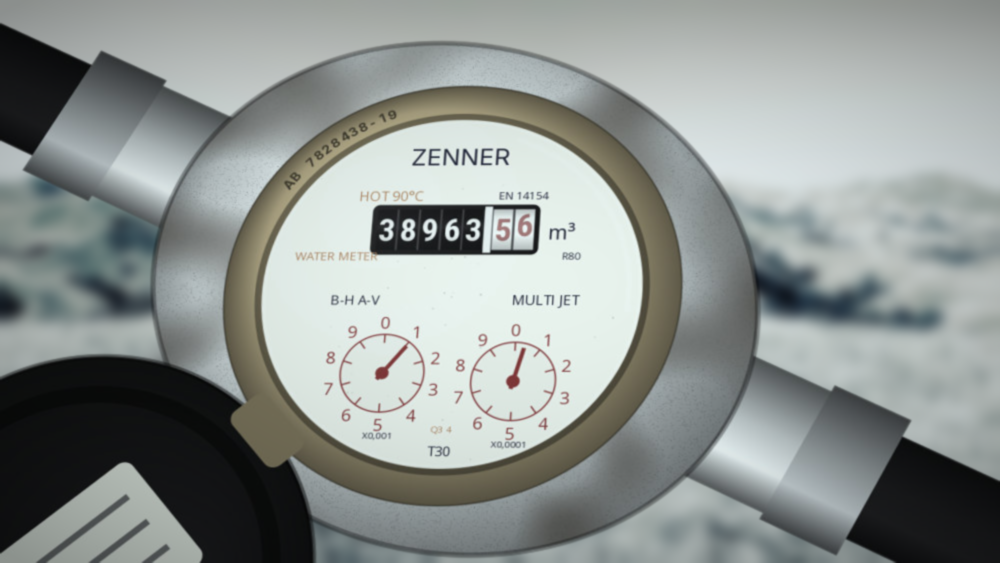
38963.5610m³
